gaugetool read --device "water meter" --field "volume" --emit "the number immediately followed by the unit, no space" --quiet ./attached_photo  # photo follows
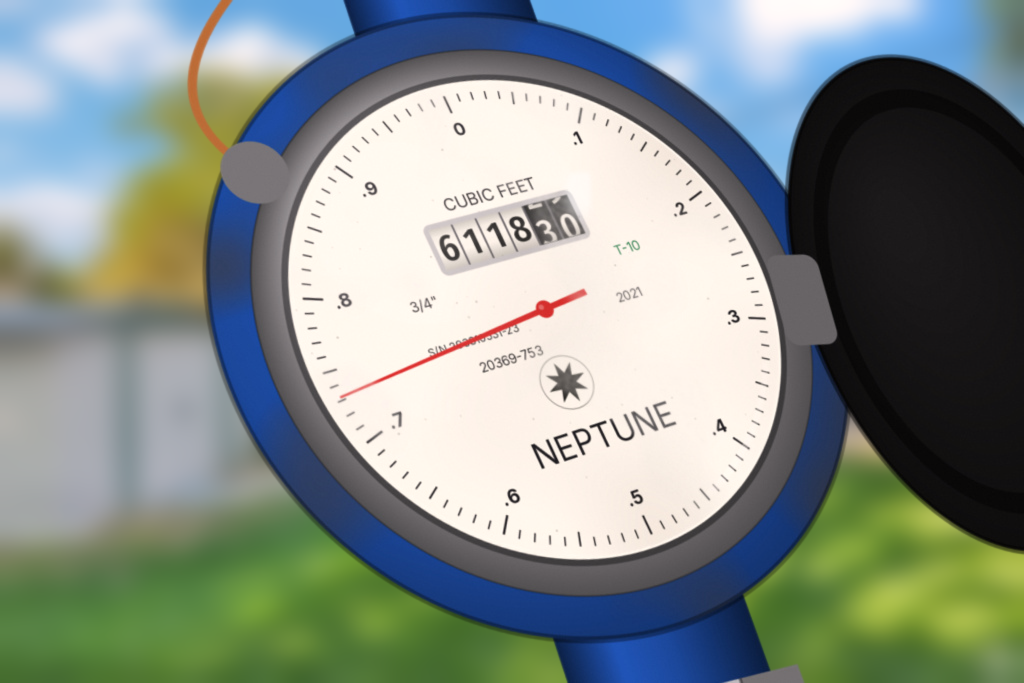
611829.73ft³
